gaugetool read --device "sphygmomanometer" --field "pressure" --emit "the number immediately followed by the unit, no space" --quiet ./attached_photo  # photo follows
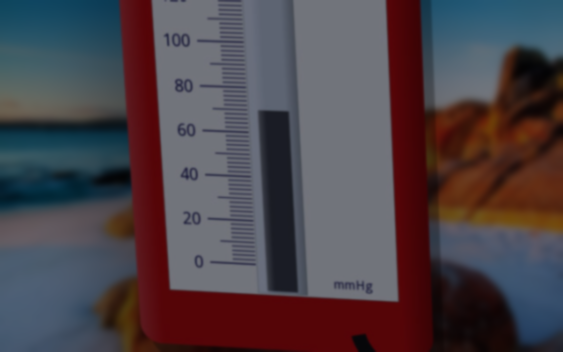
70mmHg
